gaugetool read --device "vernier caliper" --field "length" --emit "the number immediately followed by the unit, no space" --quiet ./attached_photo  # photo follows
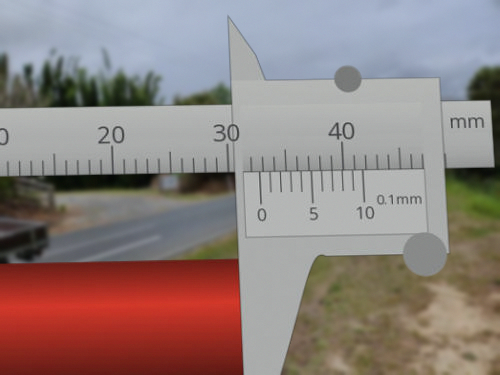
32.7mm
